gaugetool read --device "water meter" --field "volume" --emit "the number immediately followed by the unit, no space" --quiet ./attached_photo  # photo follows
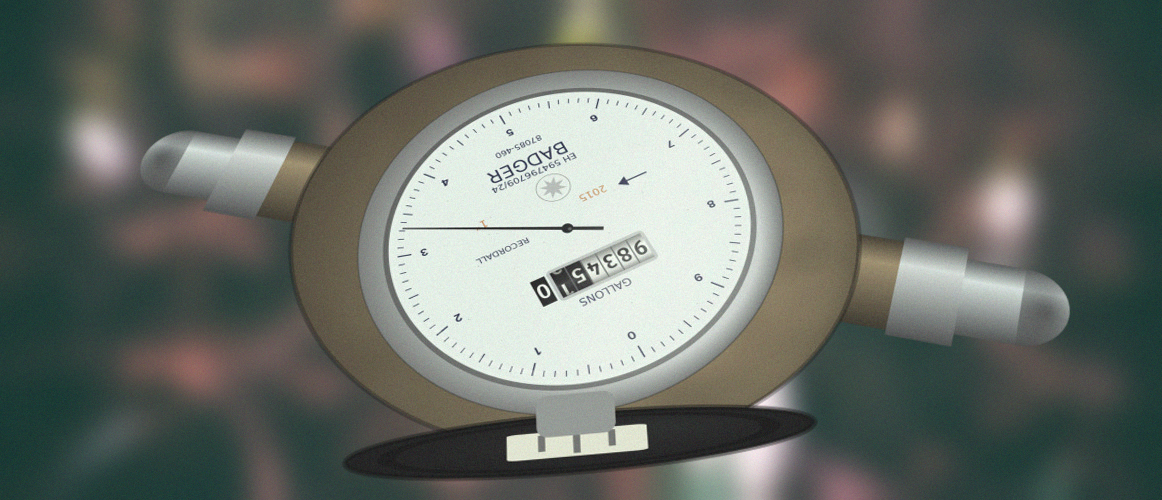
9834513.3gal
